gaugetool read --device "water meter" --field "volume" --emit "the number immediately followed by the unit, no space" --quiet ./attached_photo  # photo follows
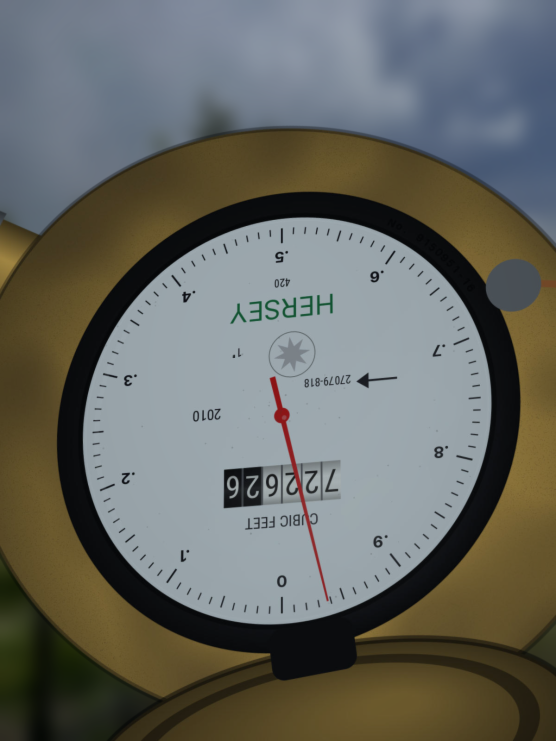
722625.96ft³
